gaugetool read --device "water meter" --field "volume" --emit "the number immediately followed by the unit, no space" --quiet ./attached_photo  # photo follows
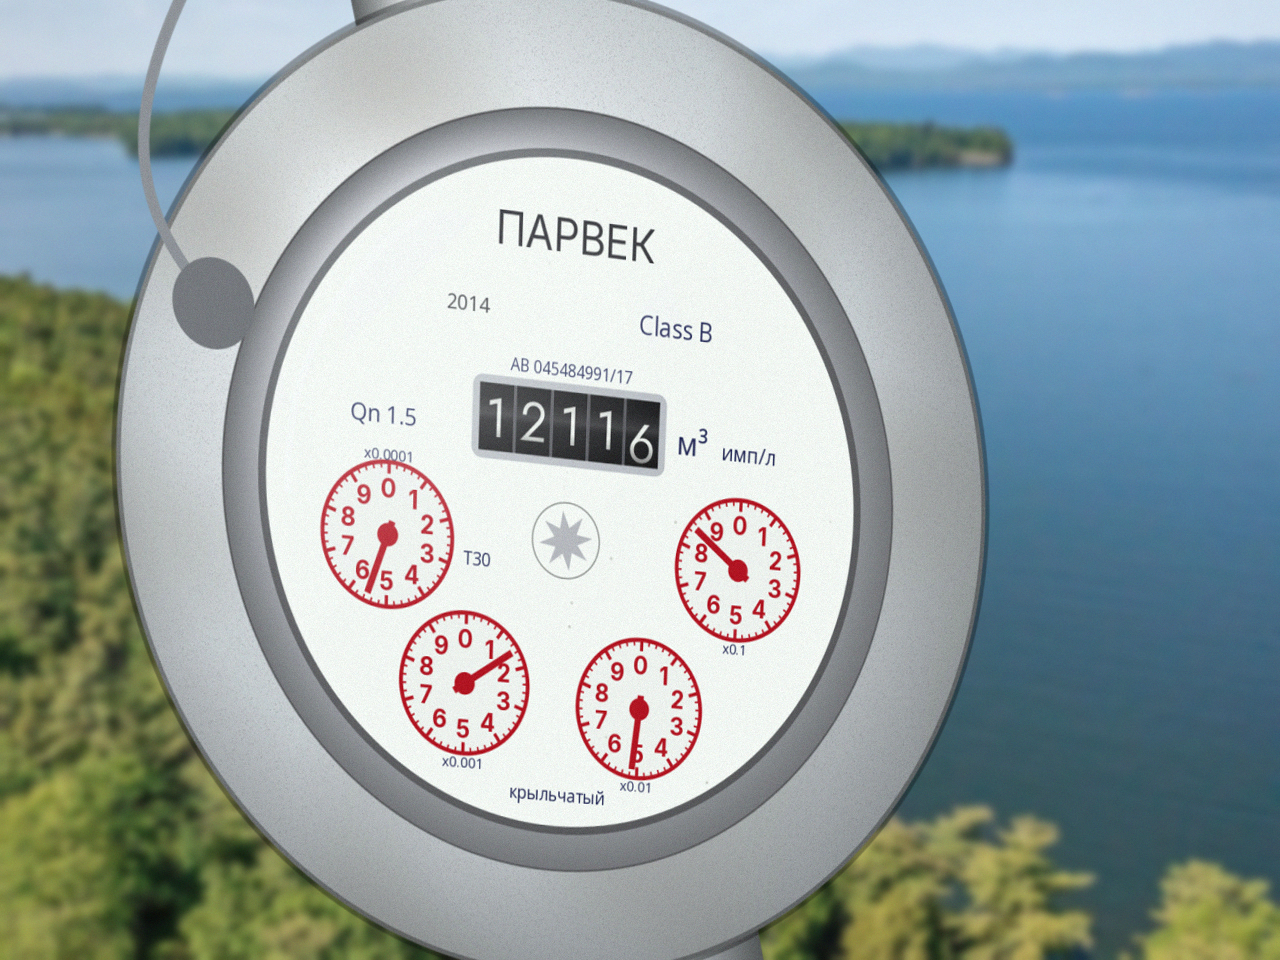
12115.8515m³
